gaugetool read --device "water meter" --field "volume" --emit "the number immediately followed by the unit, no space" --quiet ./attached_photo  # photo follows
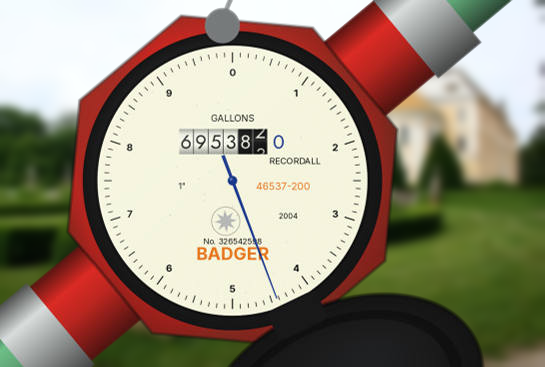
6953824.4gal
